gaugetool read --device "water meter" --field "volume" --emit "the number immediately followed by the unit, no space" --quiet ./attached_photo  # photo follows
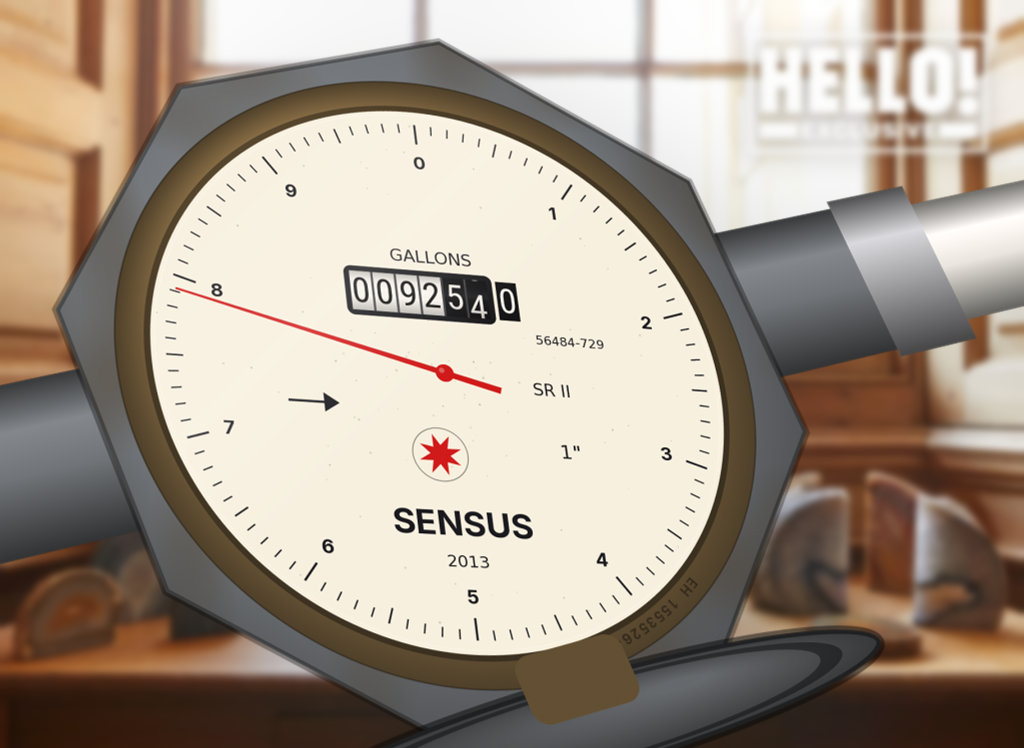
92537.9gal
